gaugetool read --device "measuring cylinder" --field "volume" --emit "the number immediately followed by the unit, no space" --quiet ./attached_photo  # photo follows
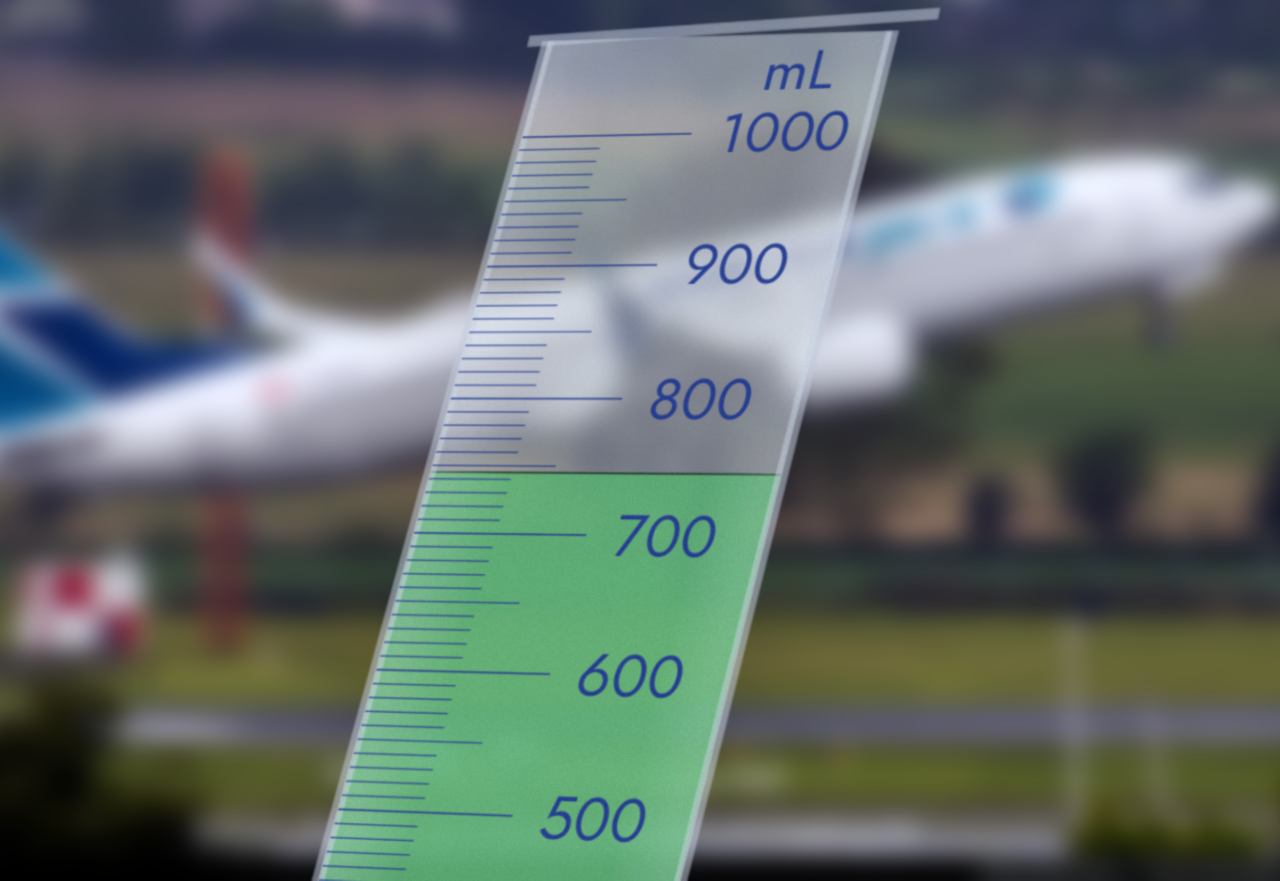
745mL
